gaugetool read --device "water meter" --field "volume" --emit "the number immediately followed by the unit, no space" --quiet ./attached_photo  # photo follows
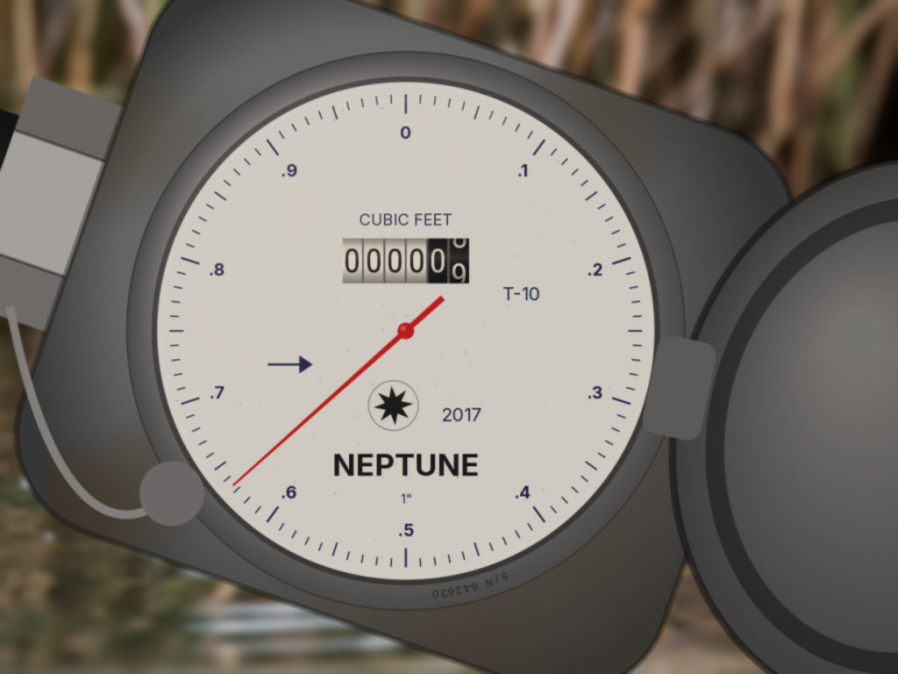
8.63ft³
